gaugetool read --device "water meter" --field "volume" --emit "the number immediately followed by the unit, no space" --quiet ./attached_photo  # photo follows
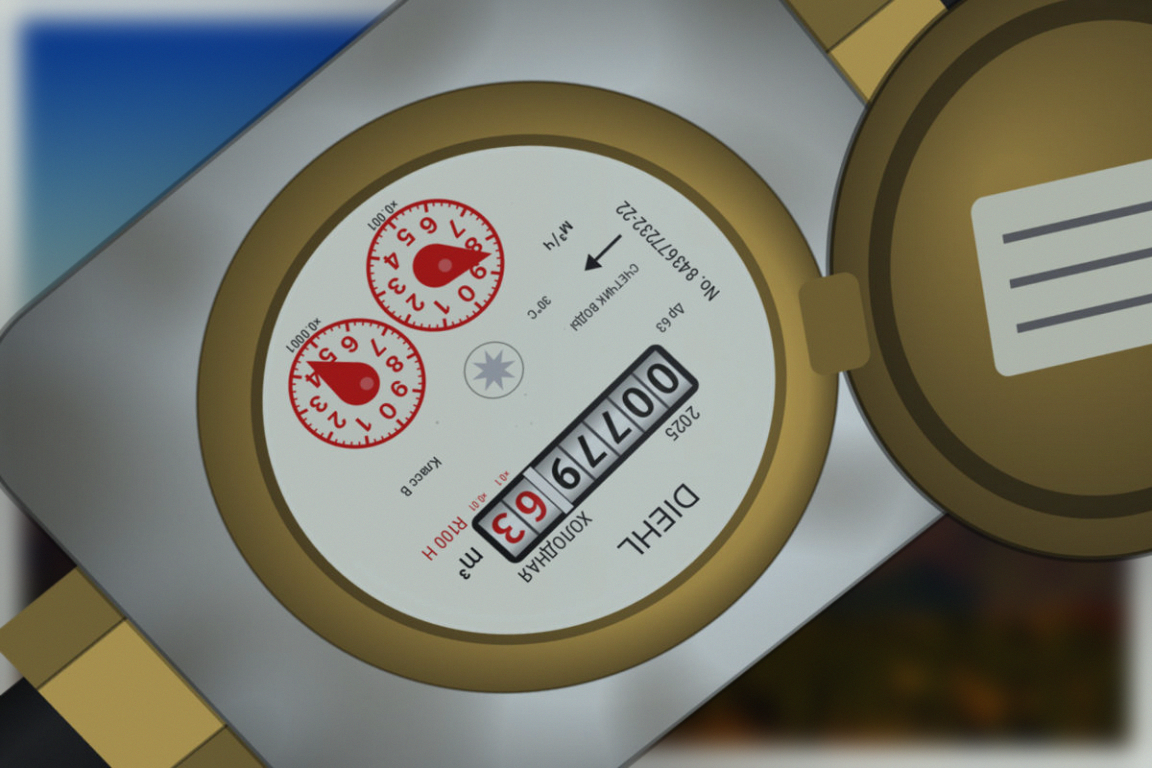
779.6384m³
